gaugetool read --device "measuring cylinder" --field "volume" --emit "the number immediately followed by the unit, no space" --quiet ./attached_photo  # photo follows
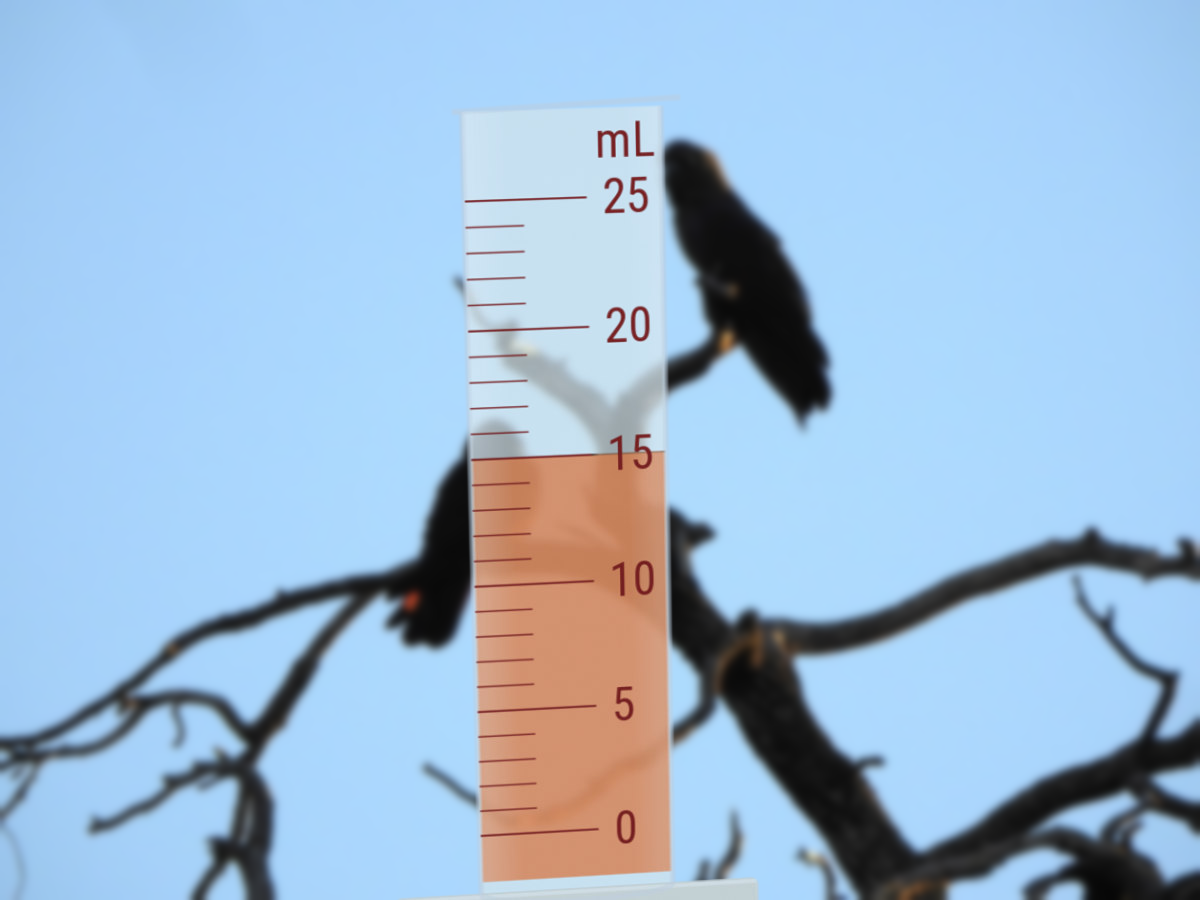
15mL
